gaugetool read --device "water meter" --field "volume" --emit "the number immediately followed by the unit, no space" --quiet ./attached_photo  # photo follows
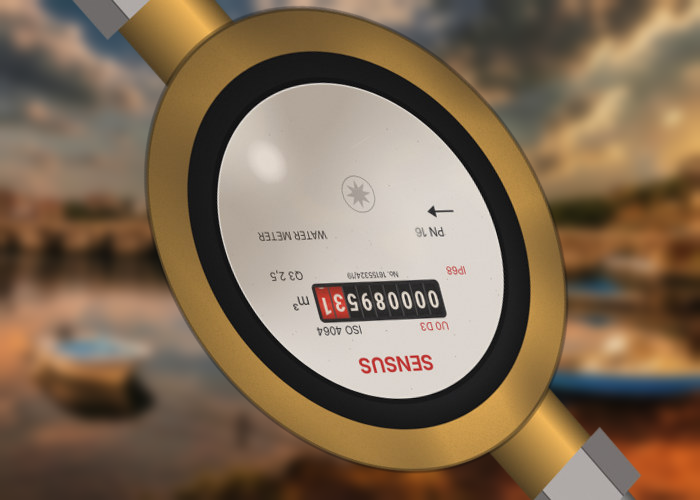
895.31m³
